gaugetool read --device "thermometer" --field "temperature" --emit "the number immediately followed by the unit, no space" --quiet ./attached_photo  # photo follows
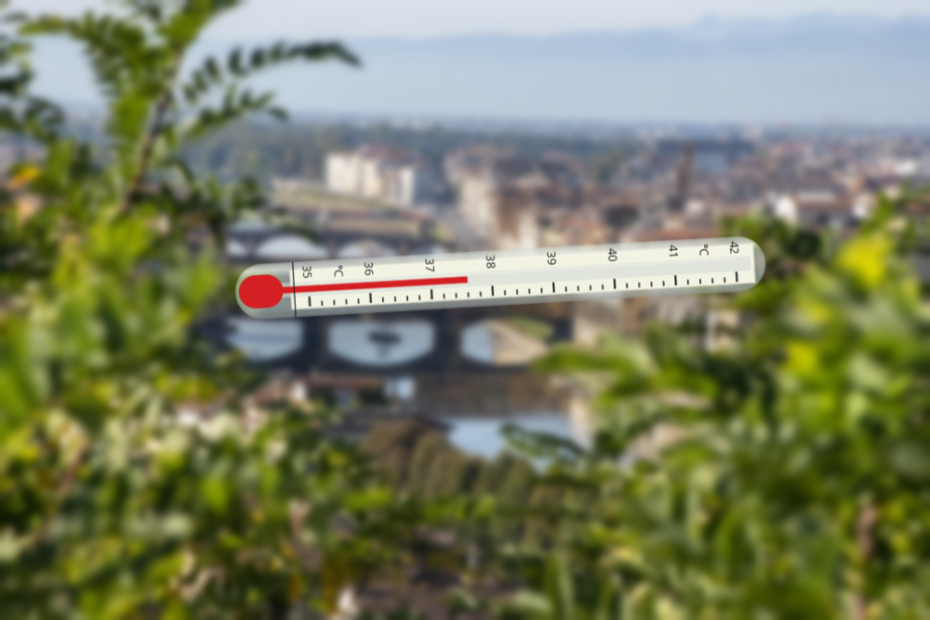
37.6°C
